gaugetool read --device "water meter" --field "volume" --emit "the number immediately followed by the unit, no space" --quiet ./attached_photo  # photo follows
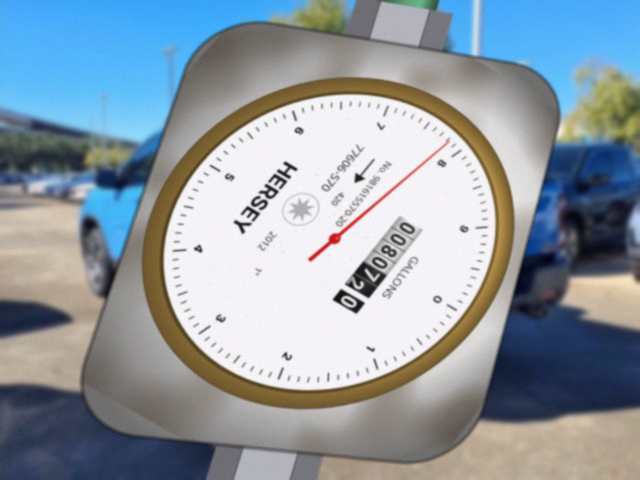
80717.8gal
